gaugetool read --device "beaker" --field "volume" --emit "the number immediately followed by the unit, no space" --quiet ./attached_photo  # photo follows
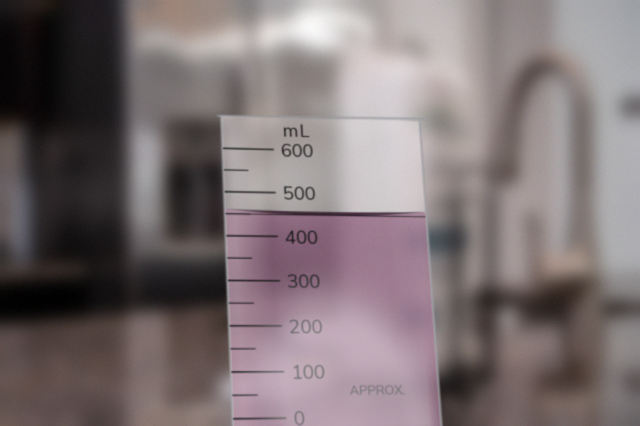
450mL
